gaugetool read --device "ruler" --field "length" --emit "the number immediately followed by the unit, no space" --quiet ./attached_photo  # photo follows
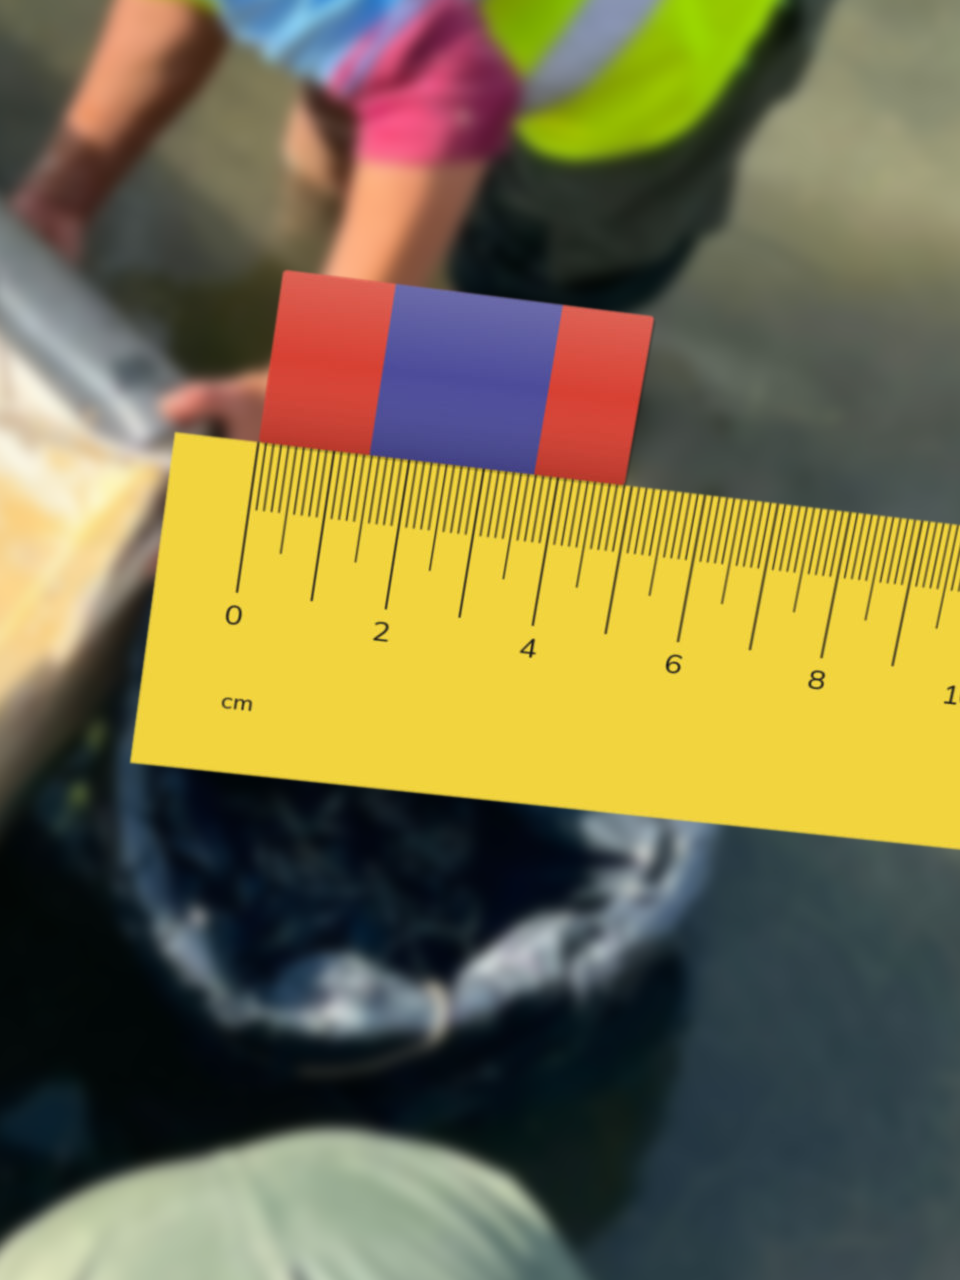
4.9cm
